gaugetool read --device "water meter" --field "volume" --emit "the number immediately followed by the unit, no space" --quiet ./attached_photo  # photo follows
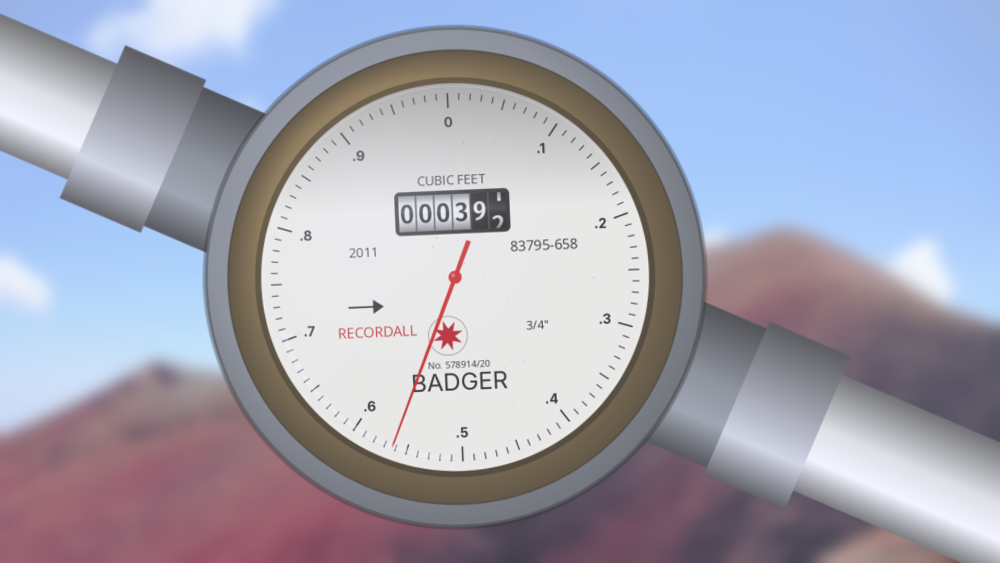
391.56ft³
